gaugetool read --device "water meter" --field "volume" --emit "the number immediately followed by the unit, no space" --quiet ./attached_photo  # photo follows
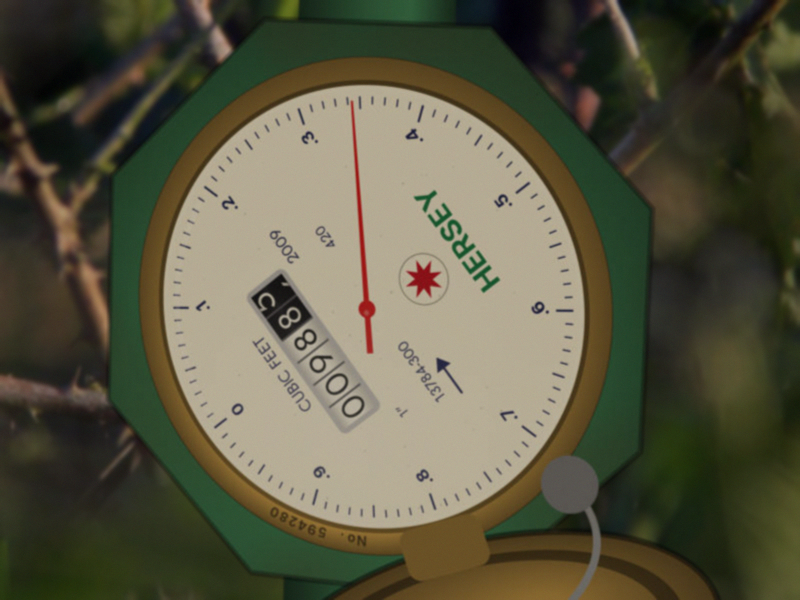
9885.34ft³
